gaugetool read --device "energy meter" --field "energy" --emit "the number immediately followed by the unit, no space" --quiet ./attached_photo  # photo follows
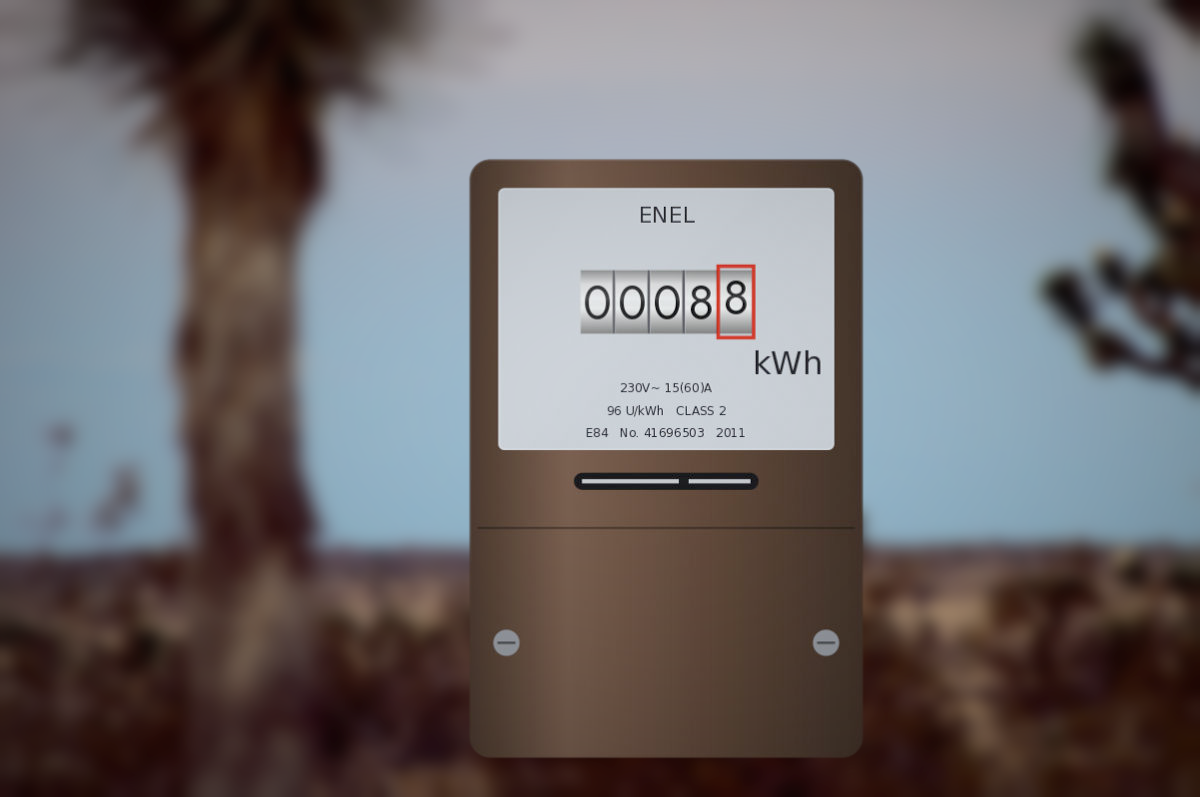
8.8kWh
